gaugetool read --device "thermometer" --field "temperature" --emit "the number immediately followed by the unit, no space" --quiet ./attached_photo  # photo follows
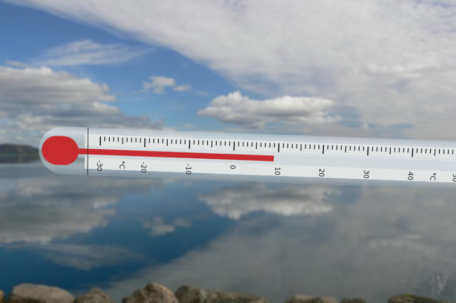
9°C
